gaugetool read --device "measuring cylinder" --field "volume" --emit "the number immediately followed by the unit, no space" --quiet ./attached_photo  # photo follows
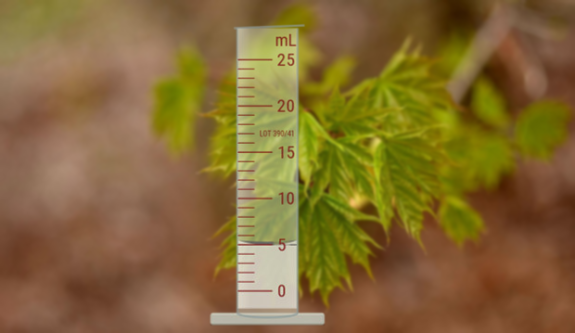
5mL
